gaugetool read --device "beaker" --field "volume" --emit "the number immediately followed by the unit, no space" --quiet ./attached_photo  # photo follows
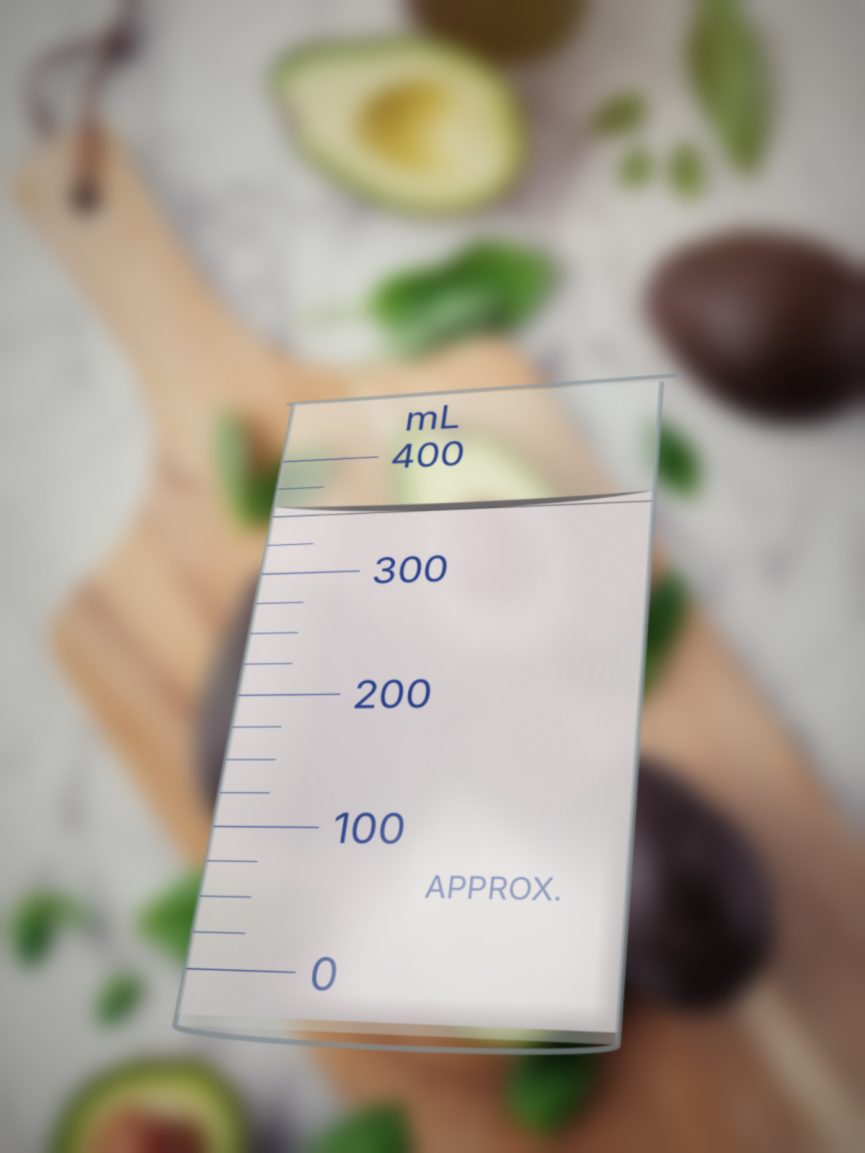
350mL
